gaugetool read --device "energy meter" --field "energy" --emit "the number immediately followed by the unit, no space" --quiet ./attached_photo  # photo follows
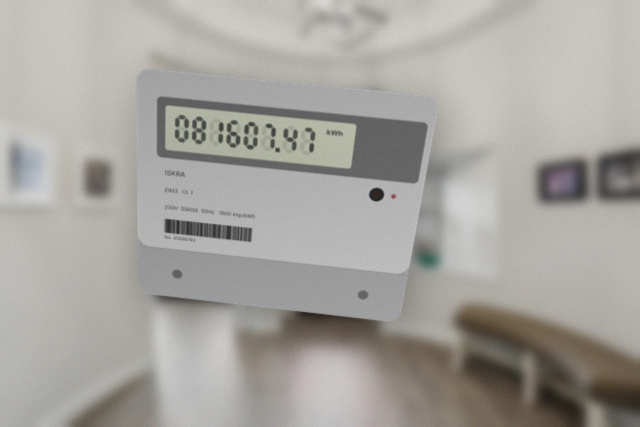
81607.47kWh
